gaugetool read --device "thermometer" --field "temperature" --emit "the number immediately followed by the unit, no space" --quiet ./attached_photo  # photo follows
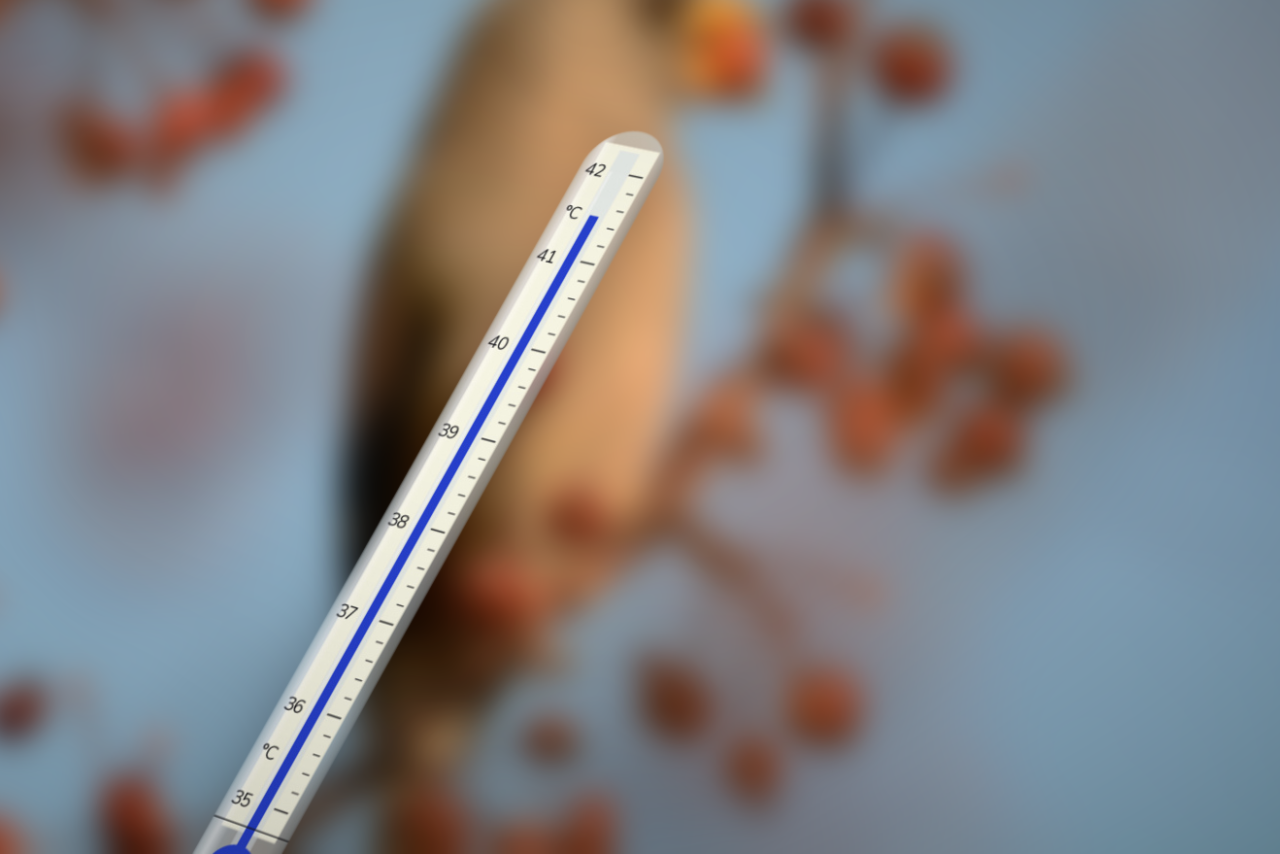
41.5°C
